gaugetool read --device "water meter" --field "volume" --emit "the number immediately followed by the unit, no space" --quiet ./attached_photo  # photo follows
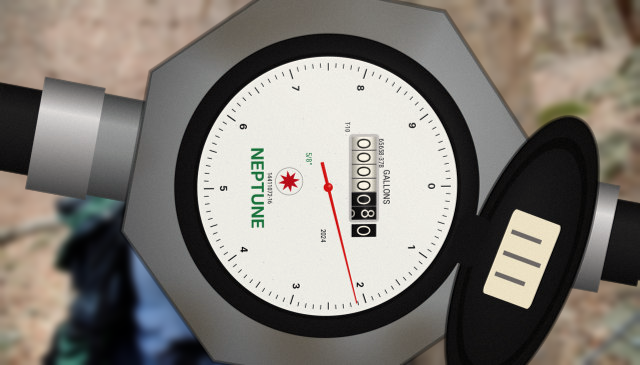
82.1gal
